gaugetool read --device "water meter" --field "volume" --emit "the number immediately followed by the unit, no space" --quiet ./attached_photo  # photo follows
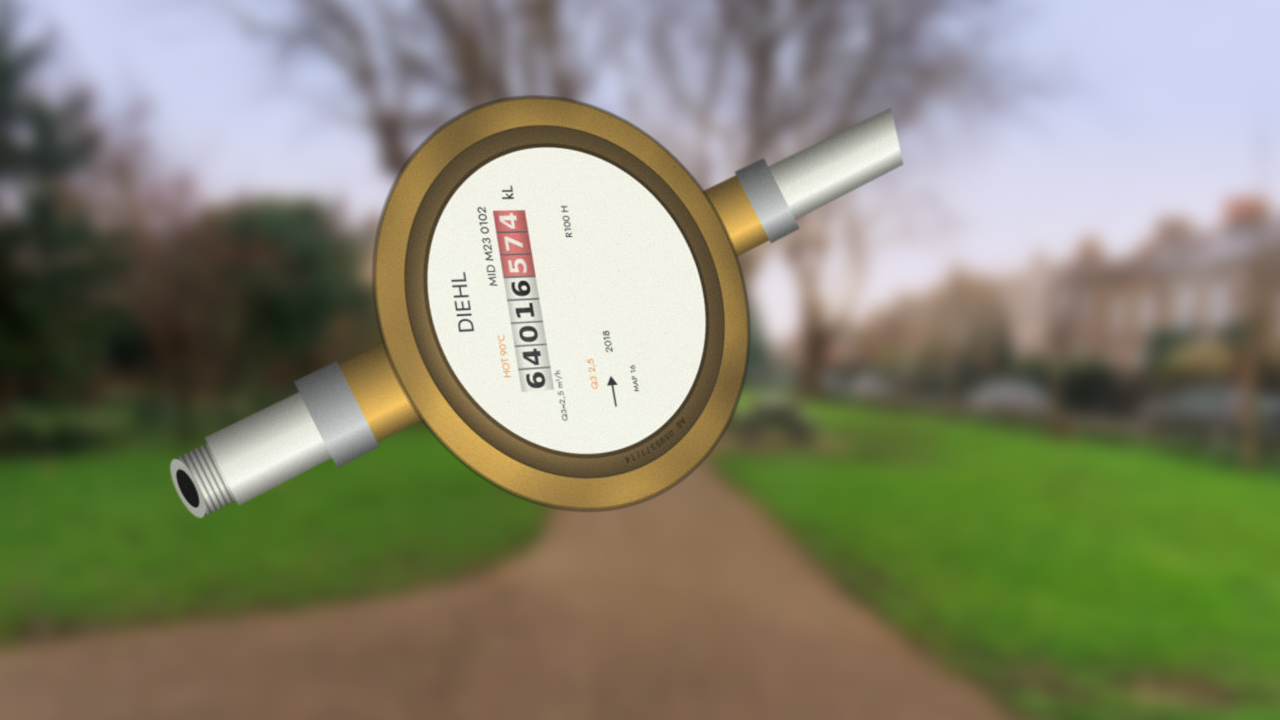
64016.574kL
